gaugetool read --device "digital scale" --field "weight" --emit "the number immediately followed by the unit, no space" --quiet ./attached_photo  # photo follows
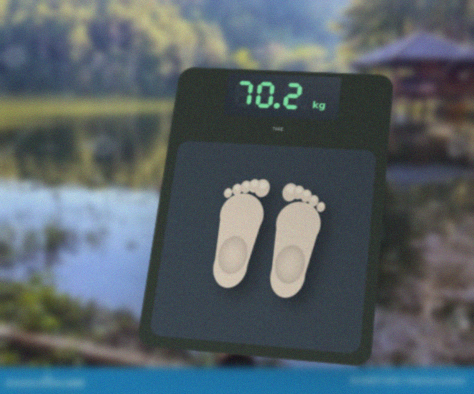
70.2kg
